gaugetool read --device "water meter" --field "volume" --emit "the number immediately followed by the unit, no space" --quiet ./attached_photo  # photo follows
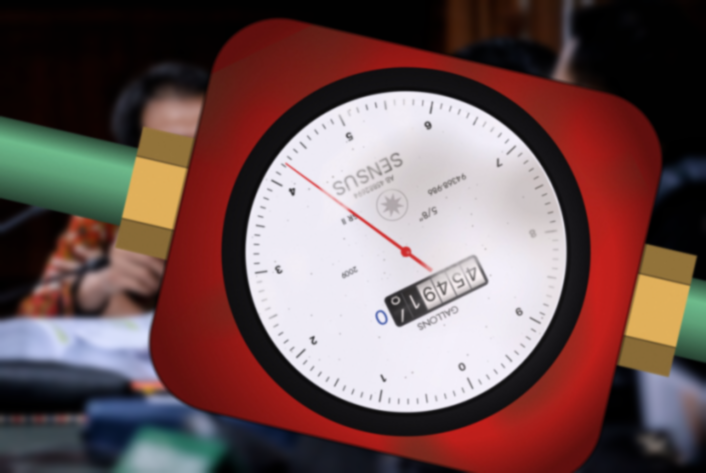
4549174.2gal
